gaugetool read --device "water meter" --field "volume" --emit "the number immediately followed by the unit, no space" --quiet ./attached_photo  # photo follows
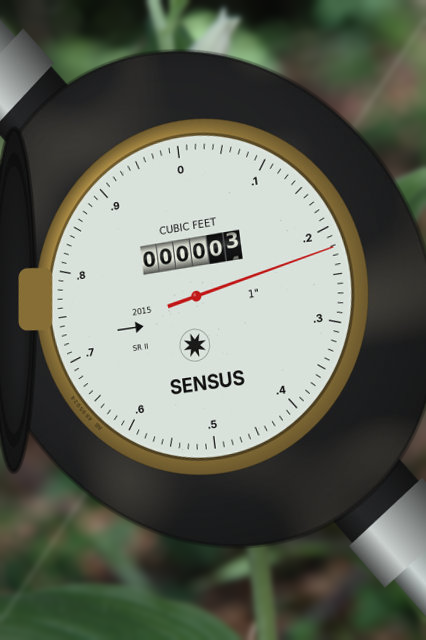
3.22ft³
